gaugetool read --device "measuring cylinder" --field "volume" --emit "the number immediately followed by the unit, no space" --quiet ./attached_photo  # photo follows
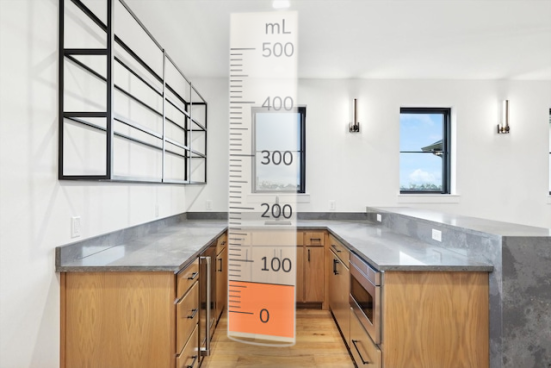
60mL
